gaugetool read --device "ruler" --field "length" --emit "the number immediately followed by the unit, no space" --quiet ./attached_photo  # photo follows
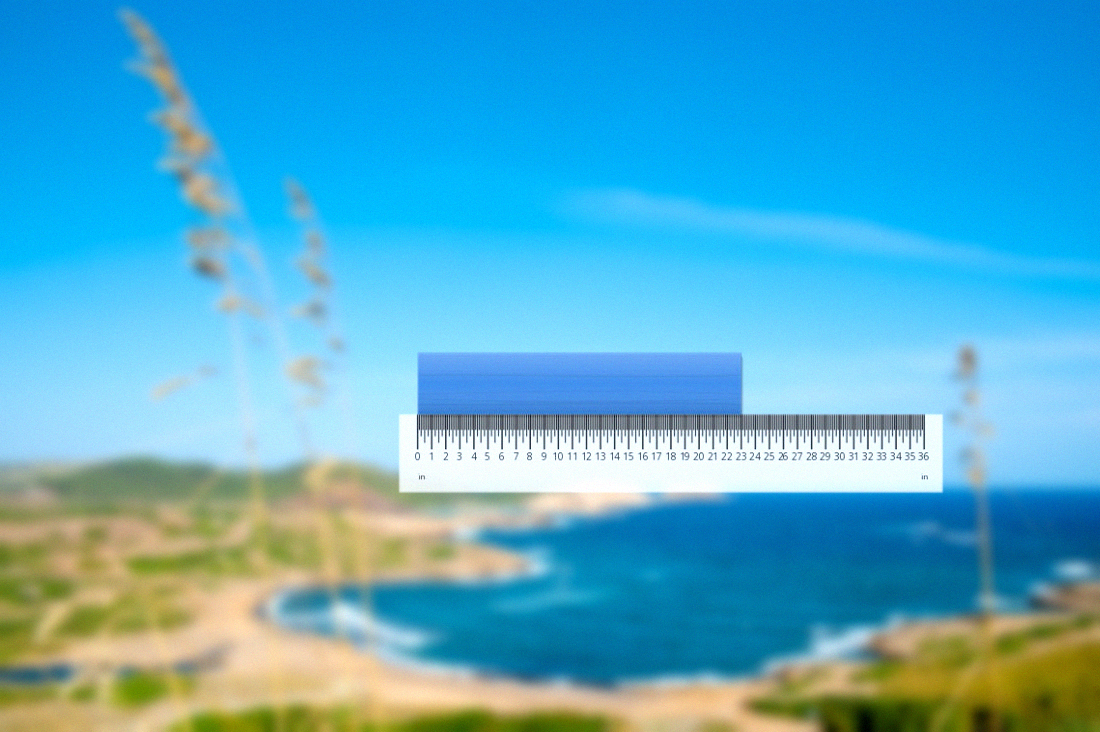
23in
